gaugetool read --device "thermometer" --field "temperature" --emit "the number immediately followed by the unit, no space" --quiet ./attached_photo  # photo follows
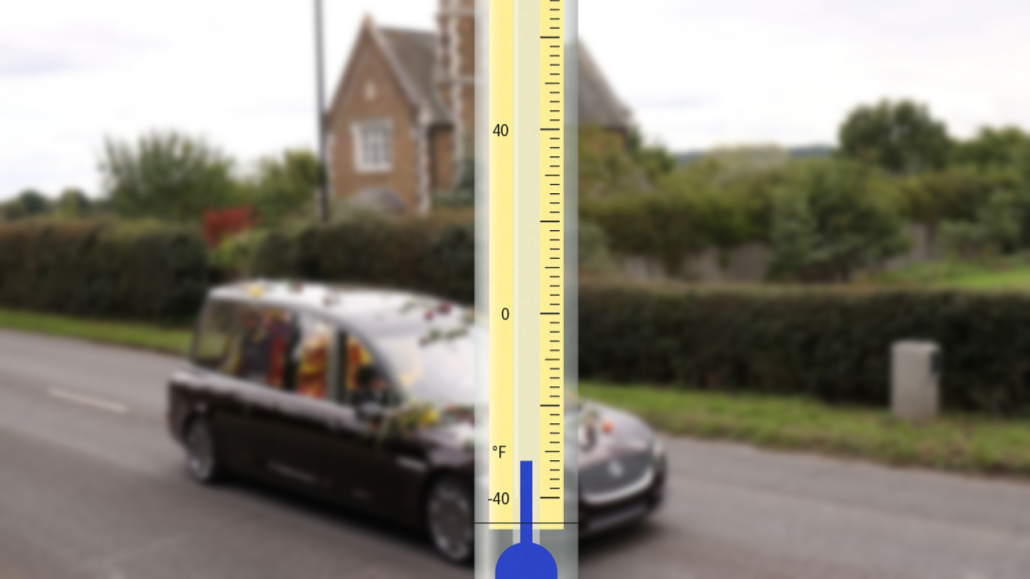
-32°F
